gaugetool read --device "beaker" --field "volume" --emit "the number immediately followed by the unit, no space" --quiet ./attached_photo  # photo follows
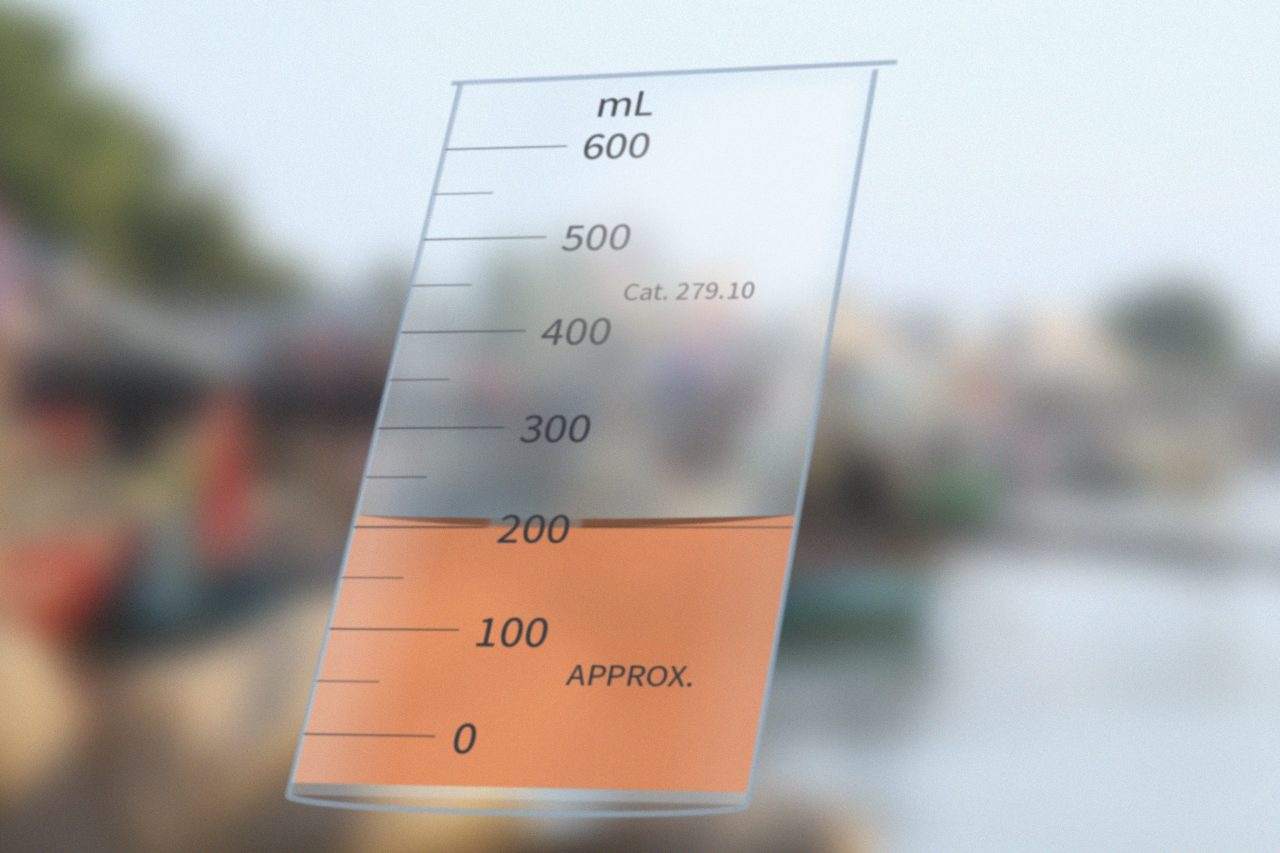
200mL
